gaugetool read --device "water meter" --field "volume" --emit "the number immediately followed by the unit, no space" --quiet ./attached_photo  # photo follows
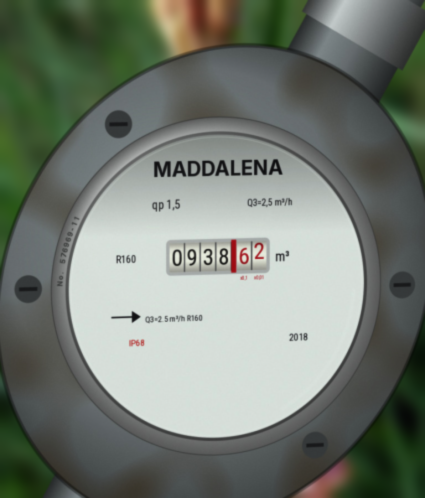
938.62m³
